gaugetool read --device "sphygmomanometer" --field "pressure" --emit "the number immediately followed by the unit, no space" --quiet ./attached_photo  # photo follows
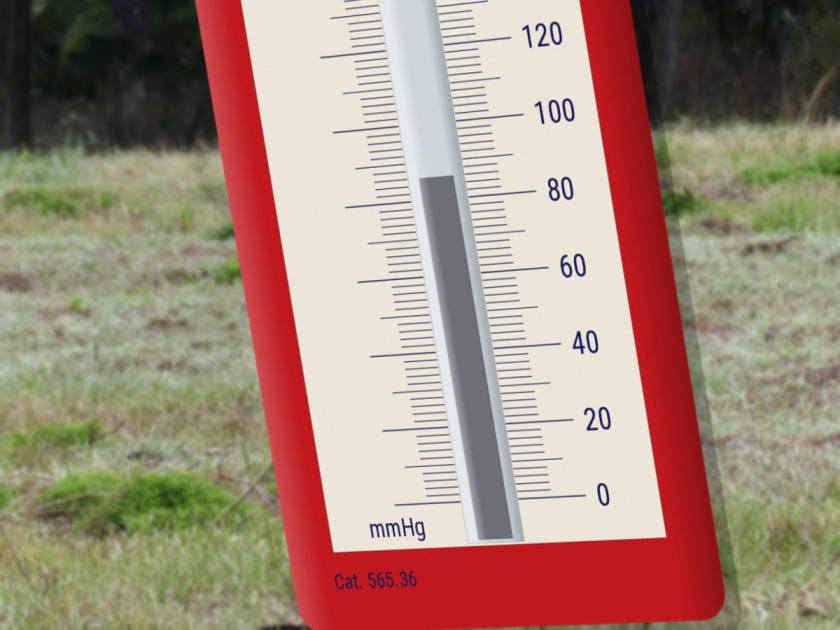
86mmHg
